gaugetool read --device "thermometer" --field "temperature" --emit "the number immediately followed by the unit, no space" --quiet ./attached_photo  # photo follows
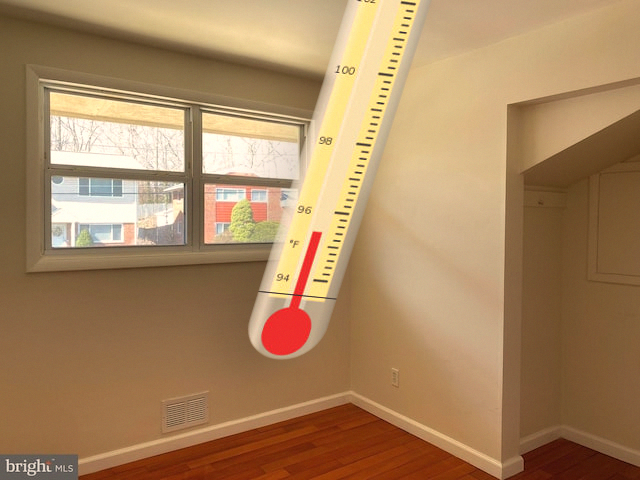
95.4°F
